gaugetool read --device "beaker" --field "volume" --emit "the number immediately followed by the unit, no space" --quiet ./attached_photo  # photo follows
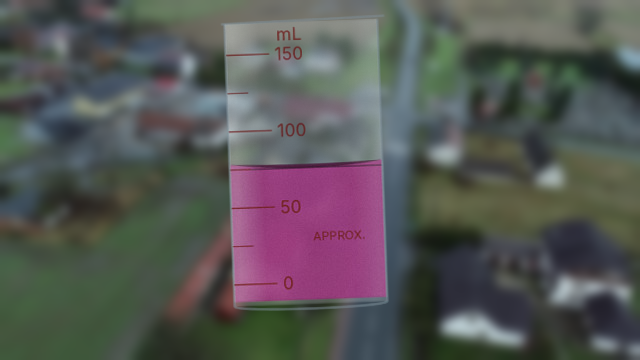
75mL
